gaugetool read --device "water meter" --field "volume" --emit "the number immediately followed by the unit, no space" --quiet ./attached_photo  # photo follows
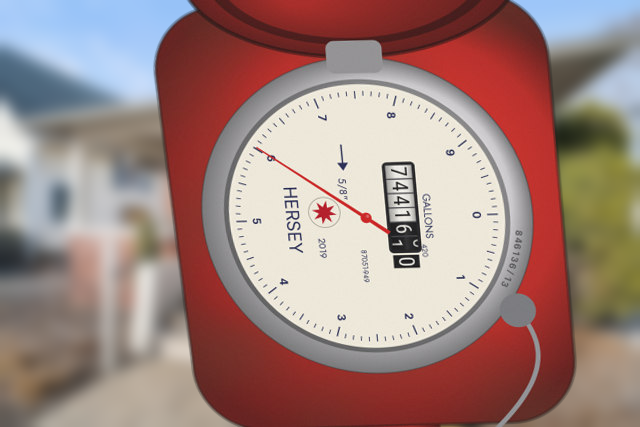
7441606.0gal
